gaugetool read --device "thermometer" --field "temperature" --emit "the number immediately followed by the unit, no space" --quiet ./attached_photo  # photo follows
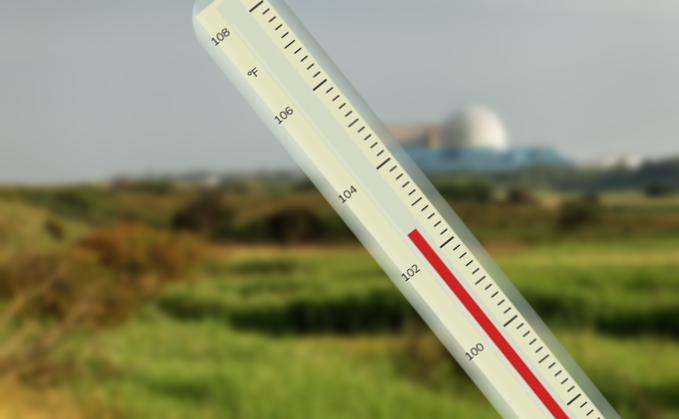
102.6°F
